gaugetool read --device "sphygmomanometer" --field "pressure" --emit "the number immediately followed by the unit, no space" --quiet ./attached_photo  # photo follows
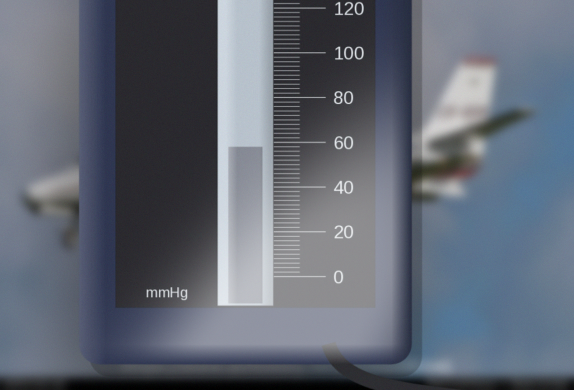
58mmHg
